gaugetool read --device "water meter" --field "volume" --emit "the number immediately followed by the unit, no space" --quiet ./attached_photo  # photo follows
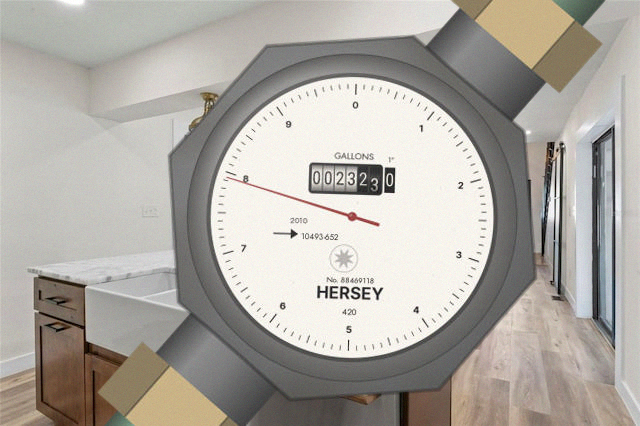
23227.9gal
